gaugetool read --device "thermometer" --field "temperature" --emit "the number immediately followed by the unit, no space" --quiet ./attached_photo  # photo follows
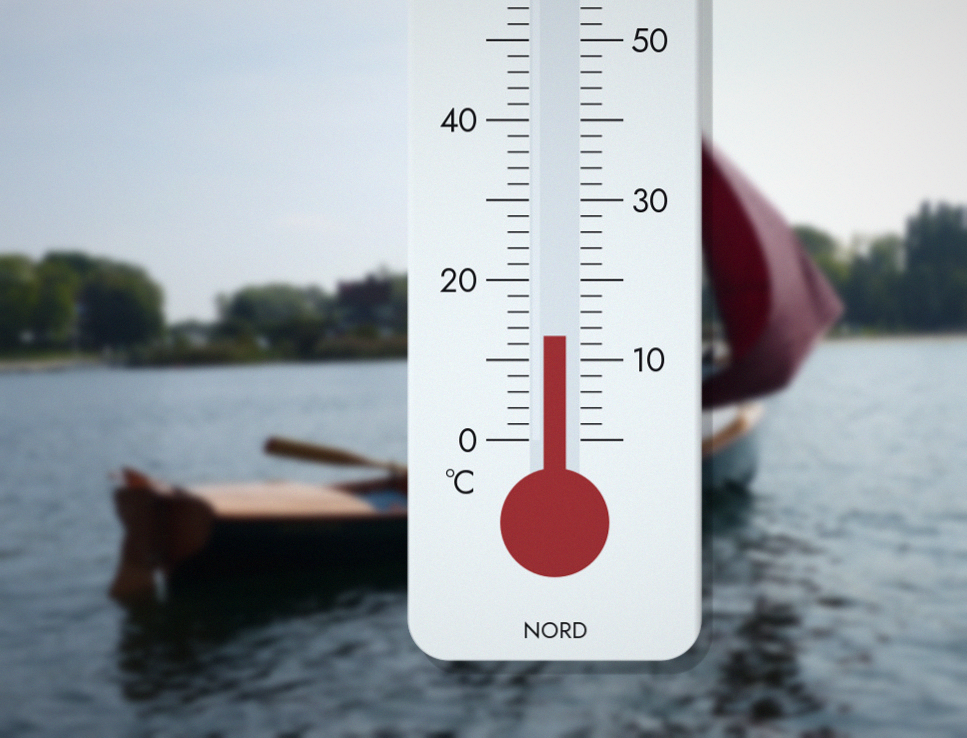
13°C
